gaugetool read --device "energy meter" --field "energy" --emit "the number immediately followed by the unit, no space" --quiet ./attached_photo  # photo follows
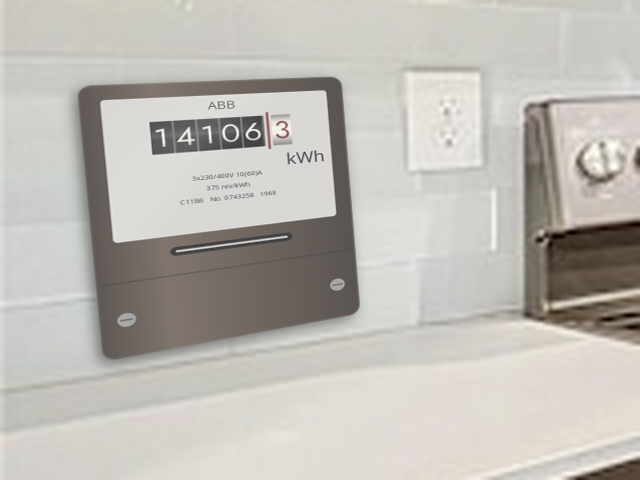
14106.3kWh
